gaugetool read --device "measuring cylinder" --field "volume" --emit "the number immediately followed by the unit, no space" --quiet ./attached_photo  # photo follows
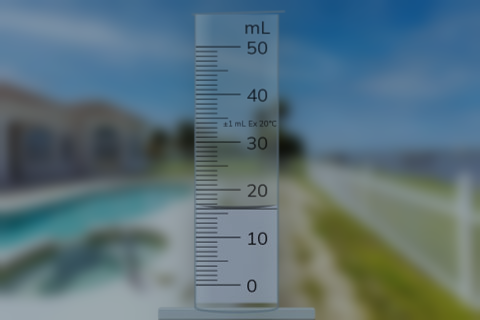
16mL
